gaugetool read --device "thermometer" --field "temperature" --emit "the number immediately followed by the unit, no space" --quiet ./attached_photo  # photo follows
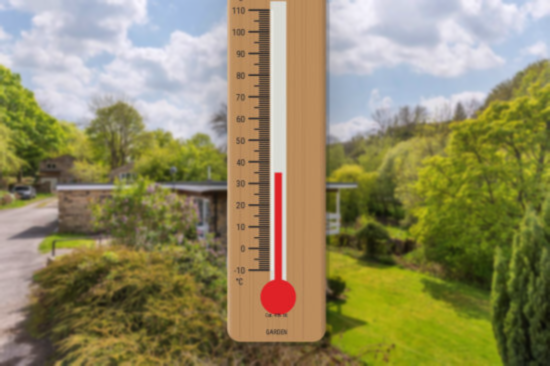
35°C
